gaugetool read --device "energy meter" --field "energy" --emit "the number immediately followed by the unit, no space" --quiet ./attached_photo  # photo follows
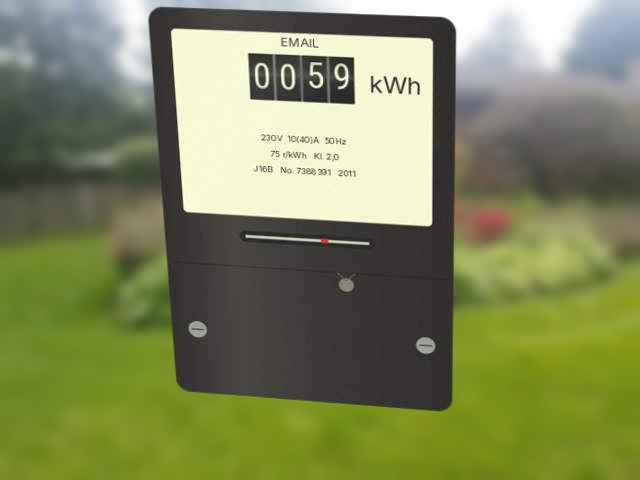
59kWh
